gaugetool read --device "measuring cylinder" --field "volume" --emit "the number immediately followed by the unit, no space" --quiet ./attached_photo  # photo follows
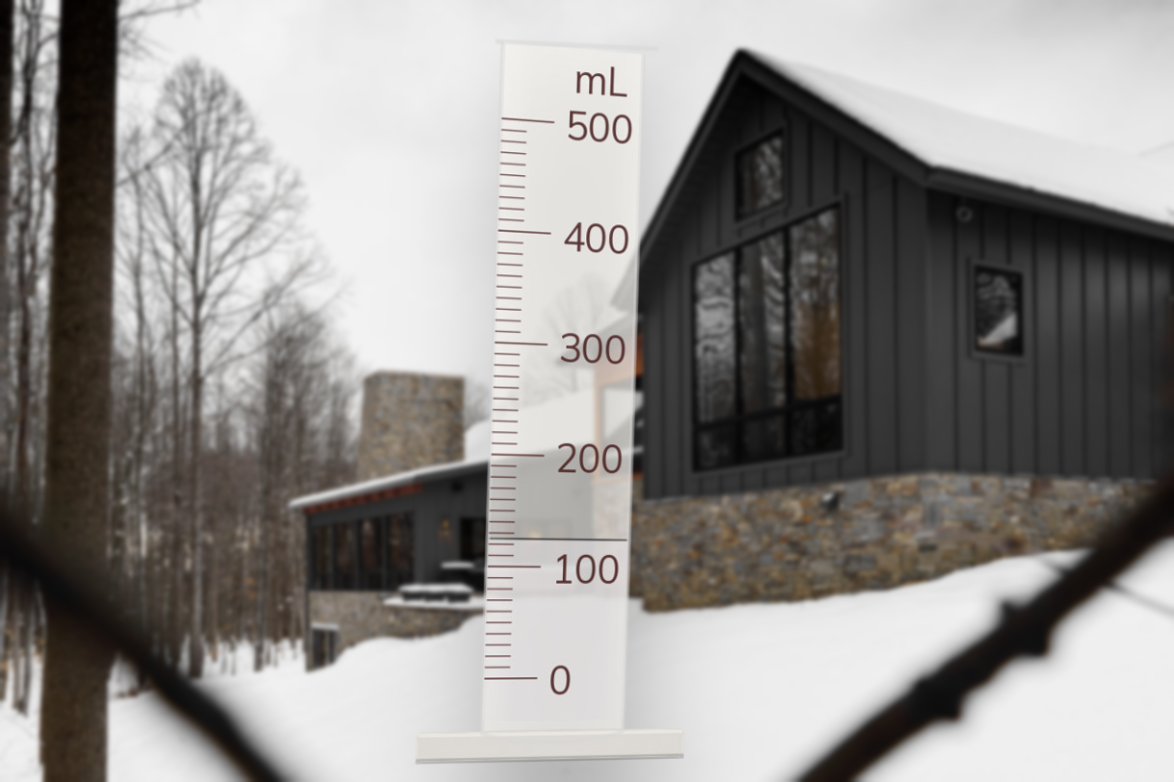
125mL
